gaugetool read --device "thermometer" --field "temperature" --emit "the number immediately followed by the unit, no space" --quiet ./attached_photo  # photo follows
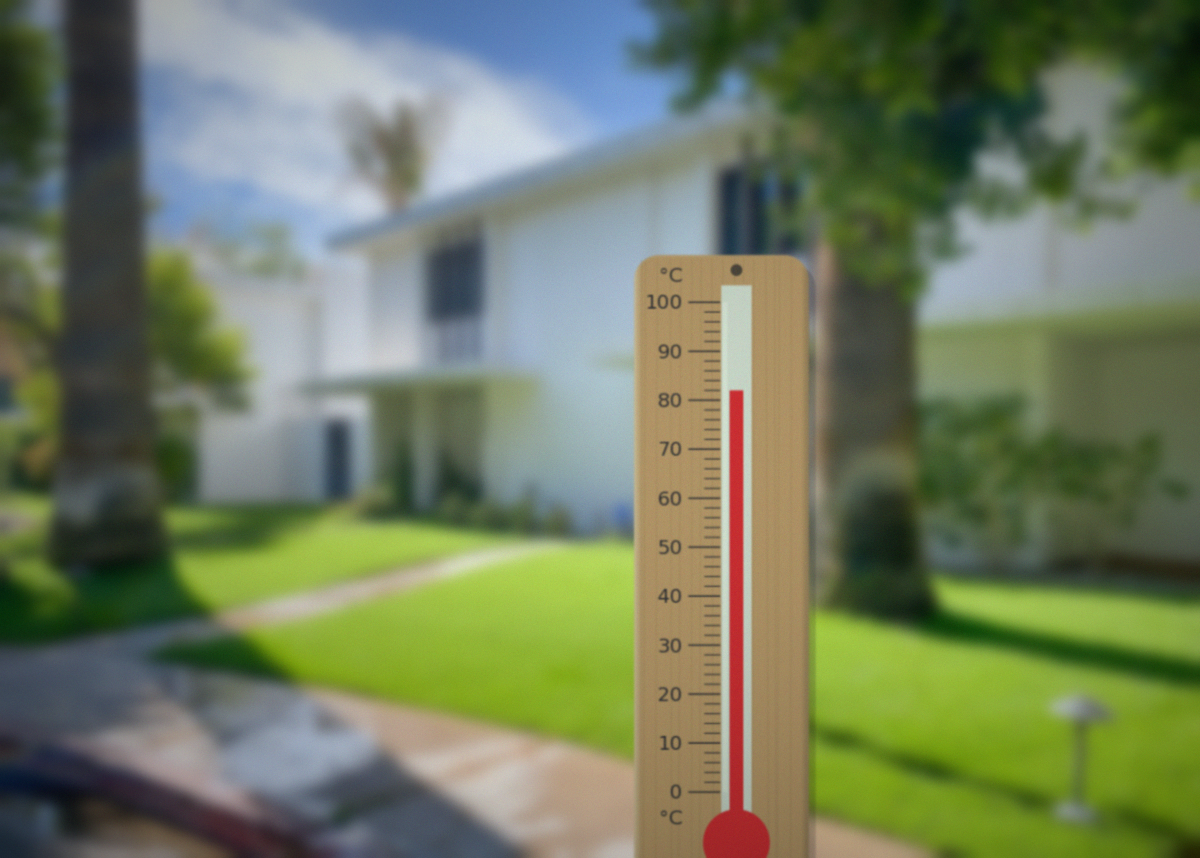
82°C
